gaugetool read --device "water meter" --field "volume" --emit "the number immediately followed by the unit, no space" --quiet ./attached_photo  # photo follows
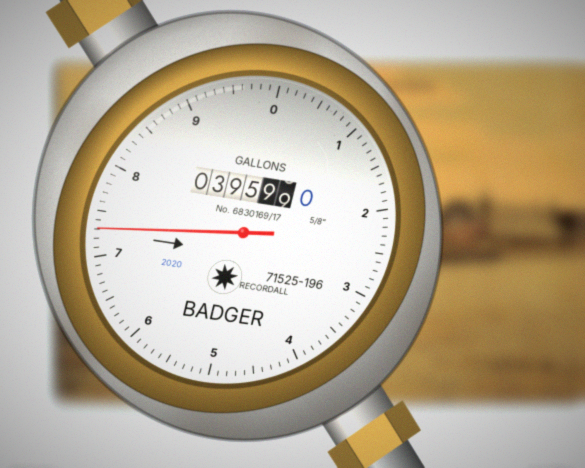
395987.3gal
